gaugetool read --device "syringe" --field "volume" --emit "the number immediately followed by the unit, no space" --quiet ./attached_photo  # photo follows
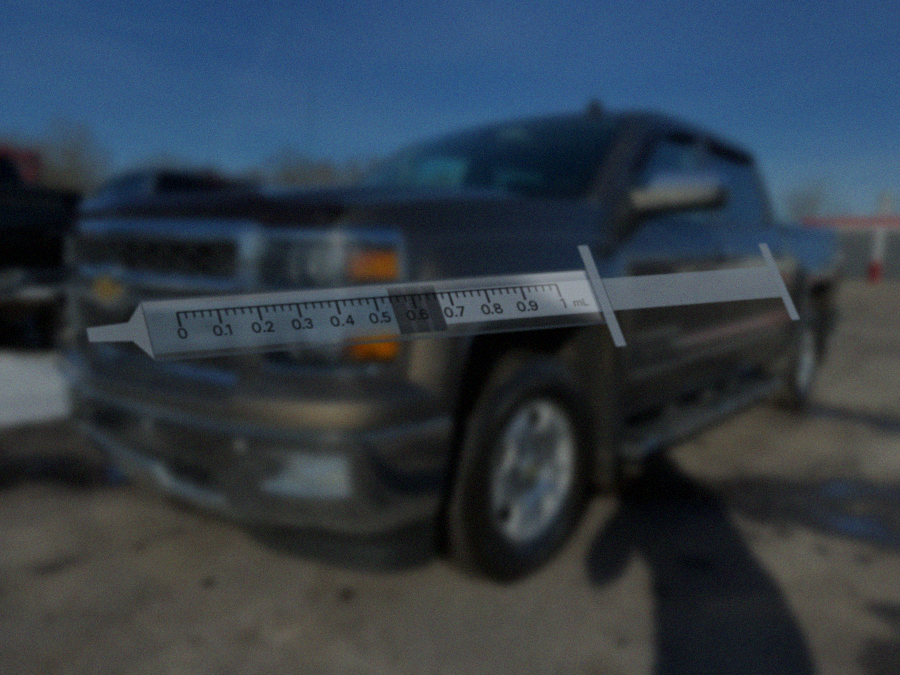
0.54mL
